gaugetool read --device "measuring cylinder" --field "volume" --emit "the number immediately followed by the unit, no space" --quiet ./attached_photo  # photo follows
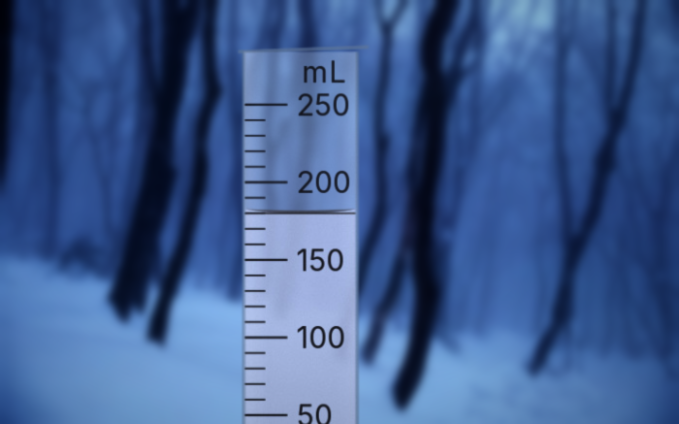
180mL
